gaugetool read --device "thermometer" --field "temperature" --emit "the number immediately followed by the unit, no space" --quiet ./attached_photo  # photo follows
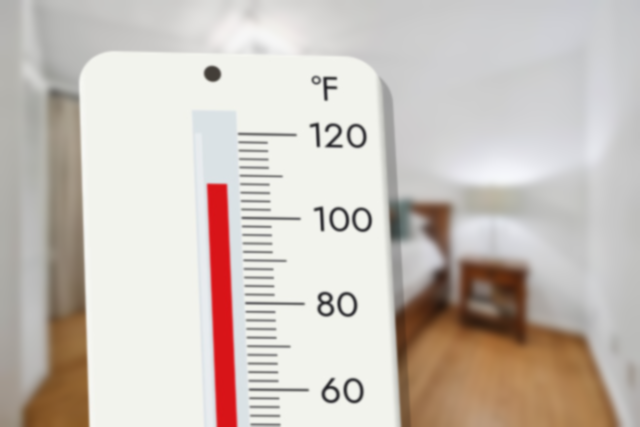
108°F
